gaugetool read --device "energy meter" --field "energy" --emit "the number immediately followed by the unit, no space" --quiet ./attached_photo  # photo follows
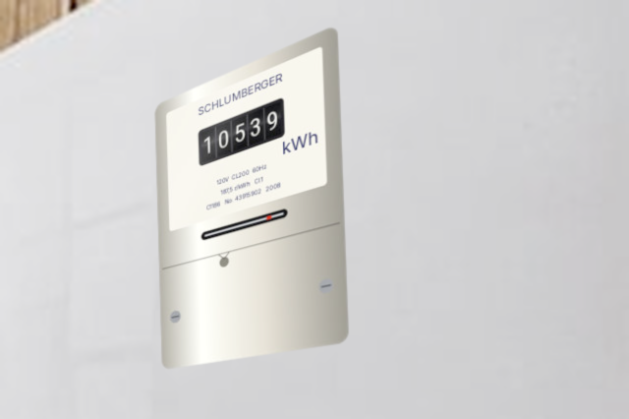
10539kWh
